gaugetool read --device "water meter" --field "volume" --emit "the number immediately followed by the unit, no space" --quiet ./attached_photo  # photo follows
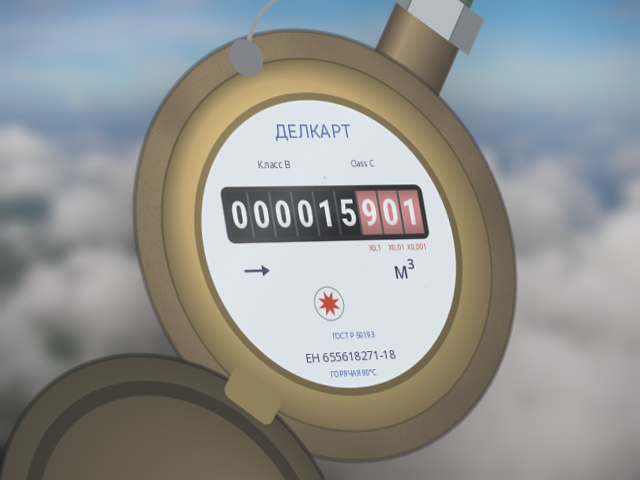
15.901m³
